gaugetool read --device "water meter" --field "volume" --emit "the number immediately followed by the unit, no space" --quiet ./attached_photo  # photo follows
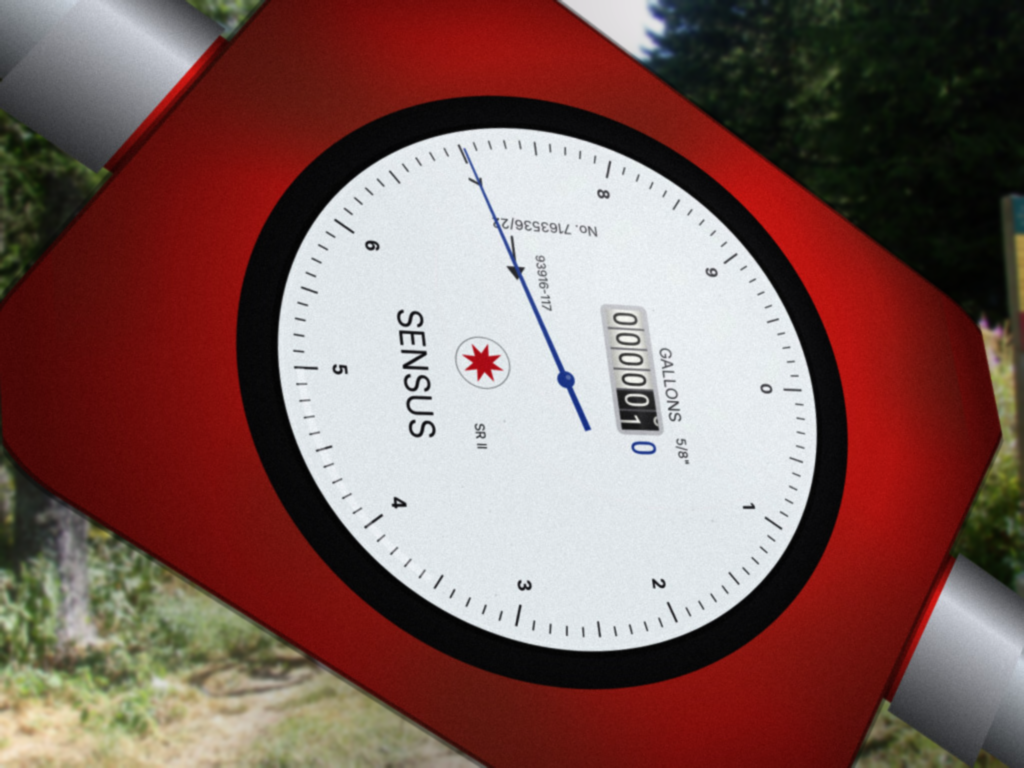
7.0gal
